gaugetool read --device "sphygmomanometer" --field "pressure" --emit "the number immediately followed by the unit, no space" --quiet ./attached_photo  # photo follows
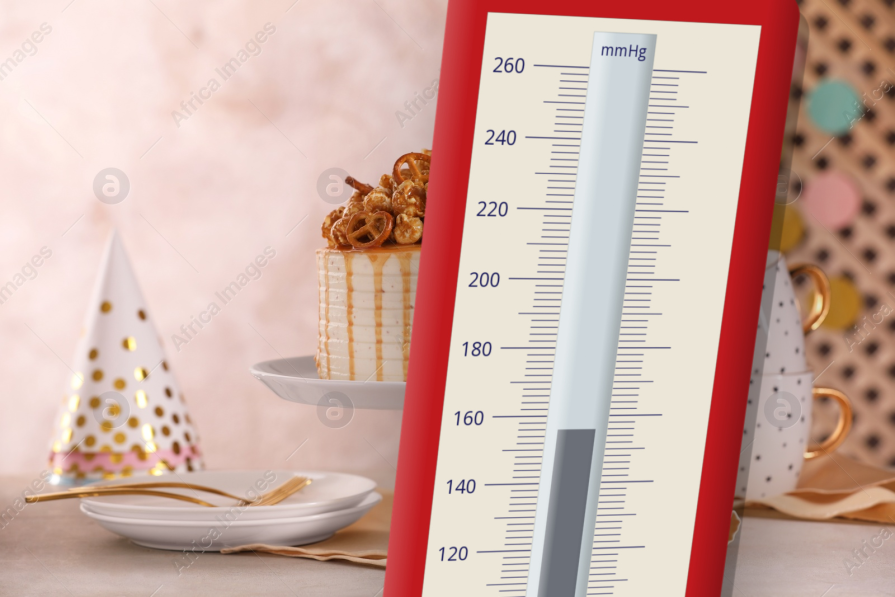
156mmHg
